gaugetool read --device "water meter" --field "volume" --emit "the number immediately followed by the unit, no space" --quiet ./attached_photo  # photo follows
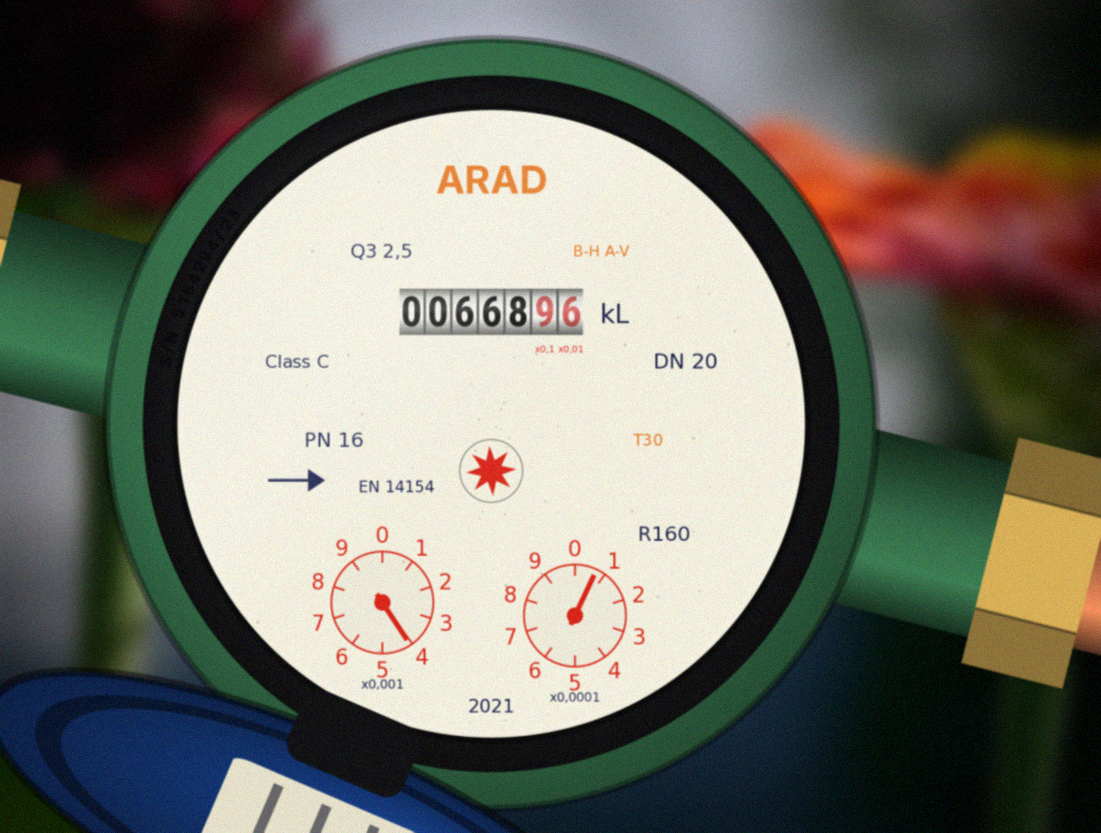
668.9640kL
